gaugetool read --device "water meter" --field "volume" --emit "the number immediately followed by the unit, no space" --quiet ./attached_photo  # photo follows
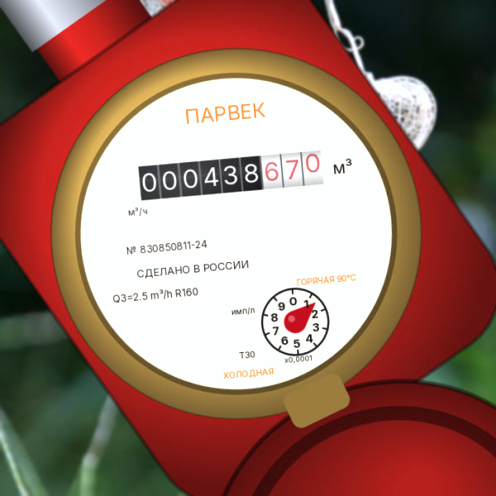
438.6701m³
